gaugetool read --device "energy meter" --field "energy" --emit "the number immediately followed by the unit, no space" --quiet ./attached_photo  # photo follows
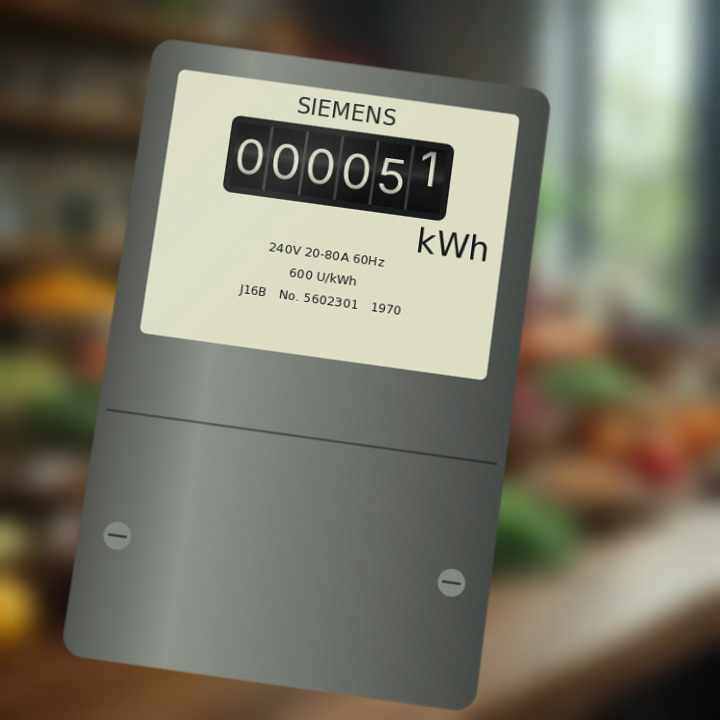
51kWh
